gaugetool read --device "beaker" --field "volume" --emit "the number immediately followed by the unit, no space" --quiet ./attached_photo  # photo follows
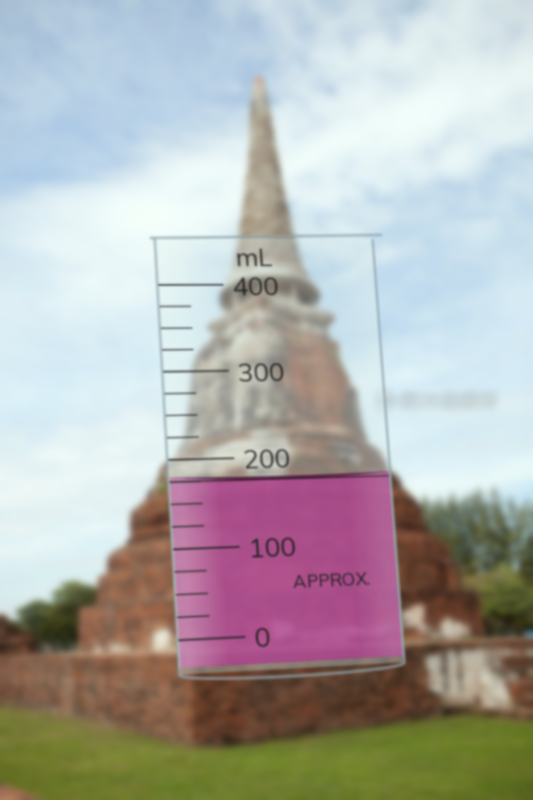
175mL
